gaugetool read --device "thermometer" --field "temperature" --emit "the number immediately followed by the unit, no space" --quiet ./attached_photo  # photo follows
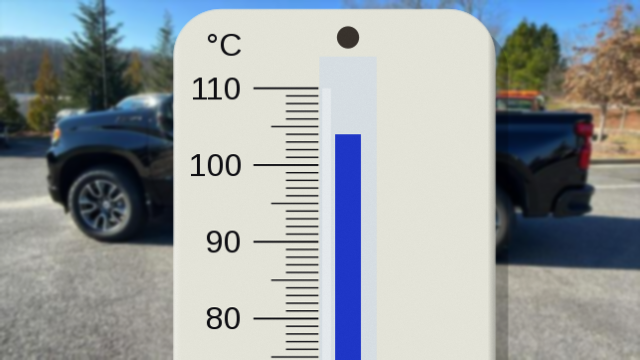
104°C
